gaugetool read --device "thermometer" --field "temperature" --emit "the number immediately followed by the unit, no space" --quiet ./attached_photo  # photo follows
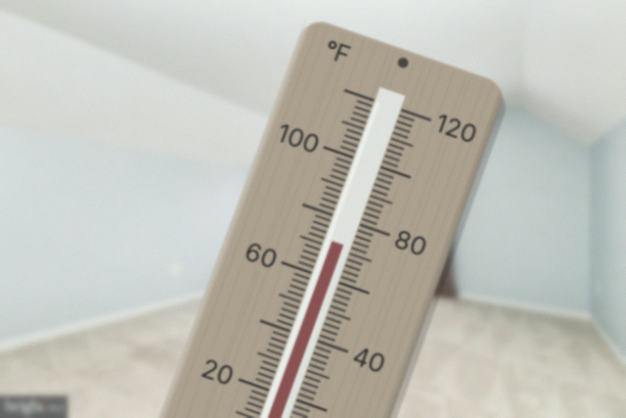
72°F
